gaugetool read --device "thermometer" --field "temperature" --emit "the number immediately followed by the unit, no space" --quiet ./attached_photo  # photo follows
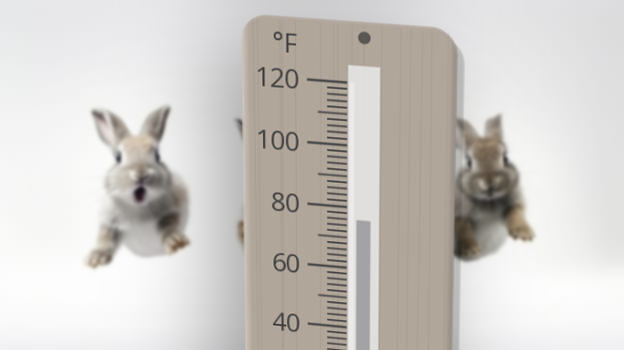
76°F
